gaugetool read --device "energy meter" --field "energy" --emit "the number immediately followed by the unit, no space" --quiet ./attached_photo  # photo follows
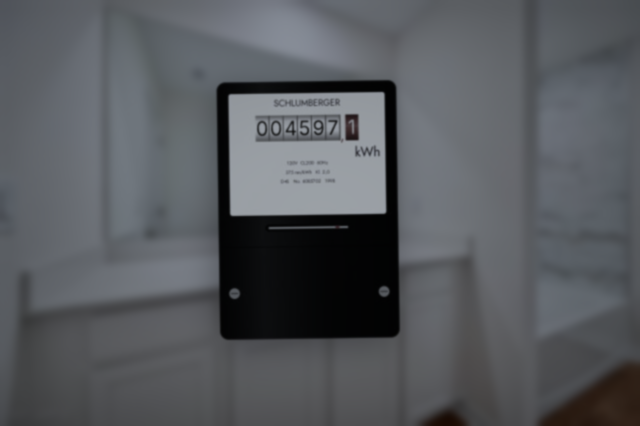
4597.1kWh
